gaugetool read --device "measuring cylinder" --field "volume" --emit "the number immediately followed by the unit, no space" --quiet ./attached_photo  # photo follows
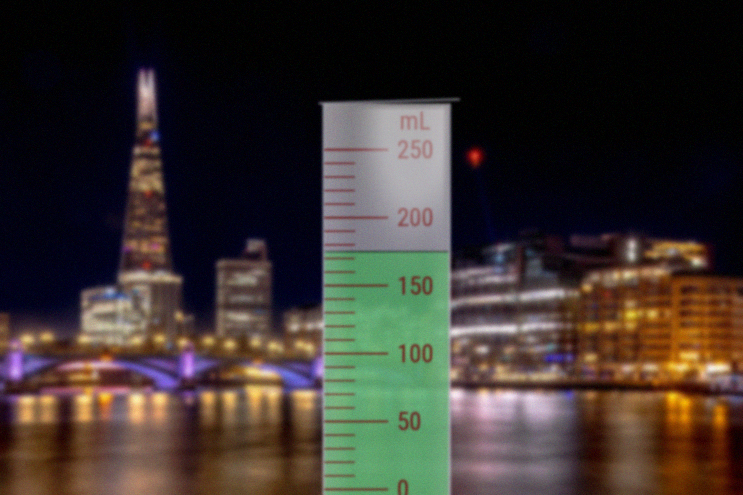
175mL
